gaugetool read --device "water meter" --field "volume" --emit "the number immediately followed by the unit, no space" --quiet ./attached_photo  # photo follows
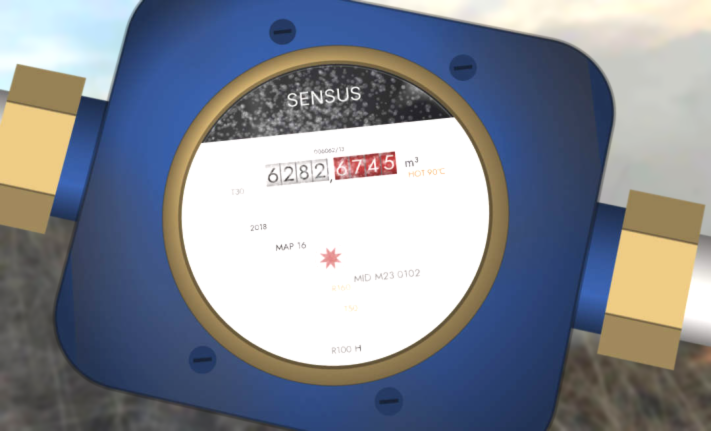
6282.6745m³
